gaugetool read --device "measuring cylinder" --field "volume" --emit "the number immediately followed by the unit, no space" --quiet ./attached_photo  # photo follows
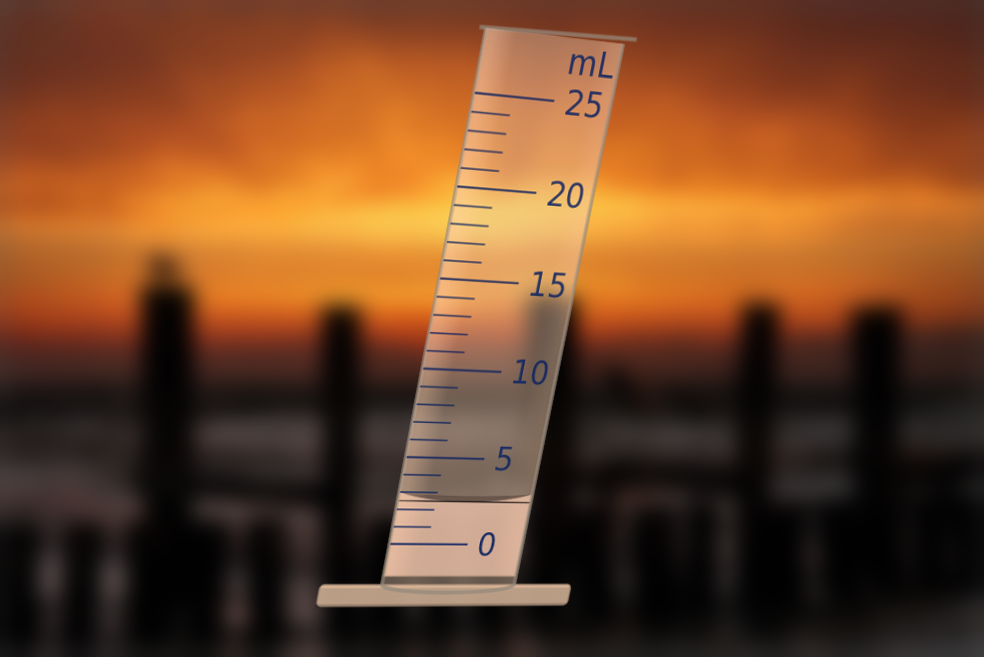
2.5mL
